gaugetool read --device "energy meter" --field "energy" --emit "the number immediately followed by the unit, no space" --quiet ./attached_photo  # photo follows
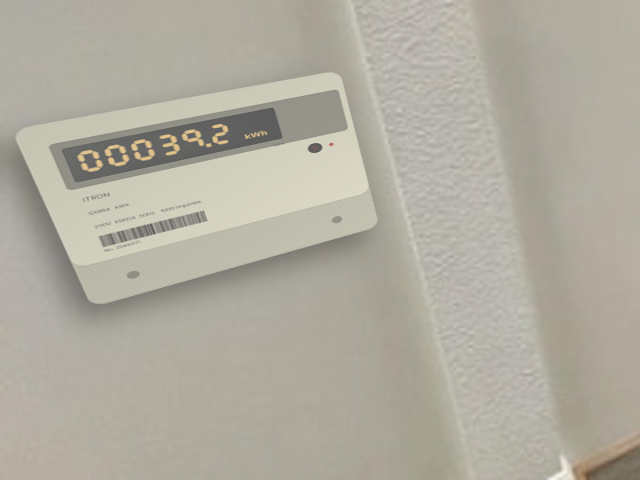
39.2kWh
